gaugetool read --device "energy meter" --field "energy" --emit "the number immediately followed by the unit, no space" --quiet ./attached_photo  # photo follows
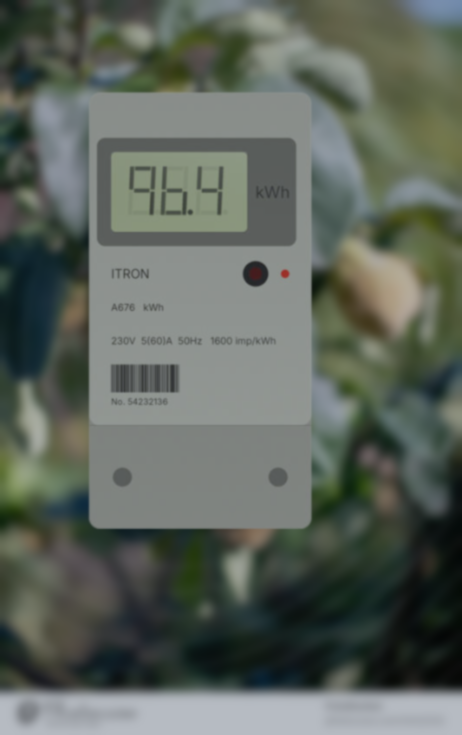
96.4kWh
